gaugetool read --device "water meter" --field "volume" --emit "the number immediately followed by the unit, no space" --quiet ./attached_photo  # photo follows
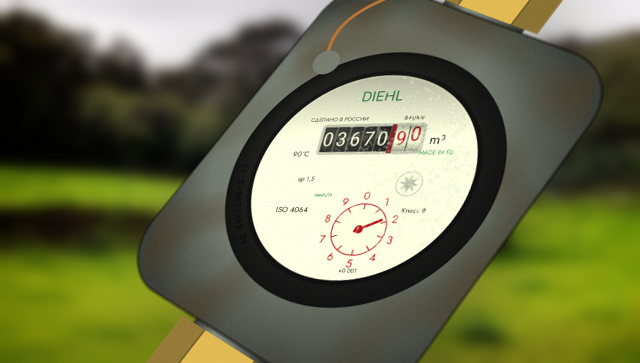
3670.901m³
